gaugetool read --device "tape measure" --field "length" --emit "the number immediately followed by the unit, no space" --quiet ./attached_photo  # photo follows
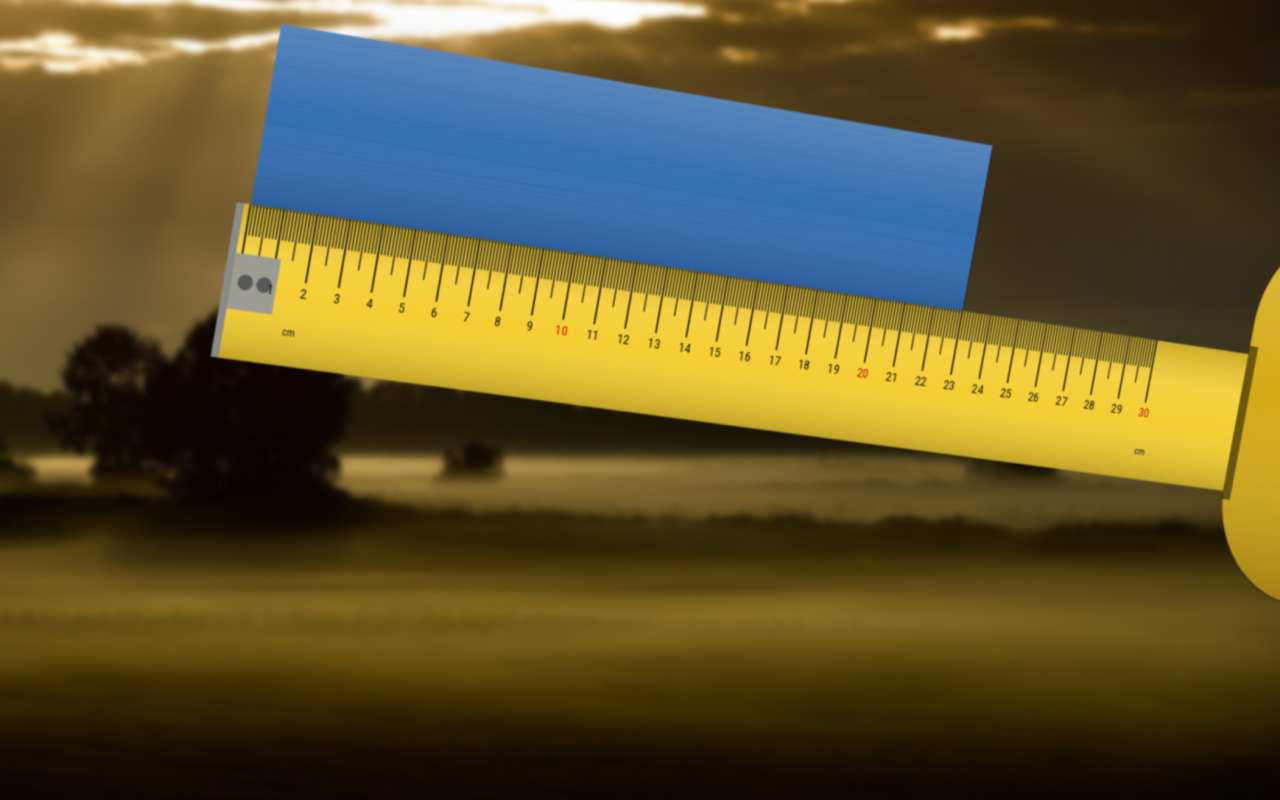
23cm
